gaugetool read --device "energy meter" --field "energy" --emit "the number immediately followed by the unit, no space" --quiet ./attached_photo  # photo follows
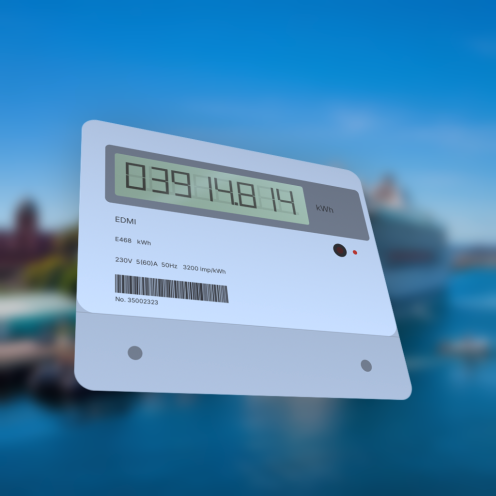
3914.814kWh
